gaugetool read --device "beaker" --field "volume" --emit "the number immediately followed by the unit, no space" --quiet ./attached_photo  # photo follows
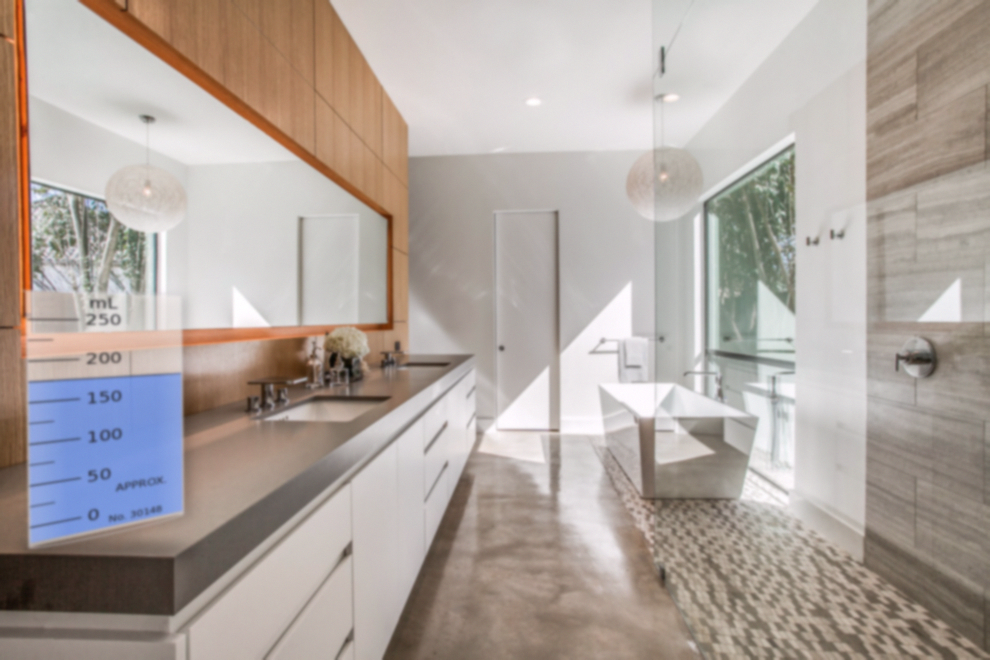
175mL
